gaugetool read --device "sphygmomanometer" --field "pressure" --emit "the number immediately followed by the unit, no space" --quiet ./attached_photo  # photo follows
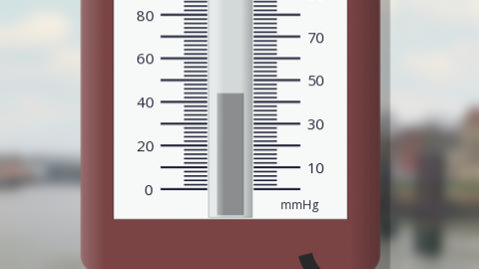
44mmHg
